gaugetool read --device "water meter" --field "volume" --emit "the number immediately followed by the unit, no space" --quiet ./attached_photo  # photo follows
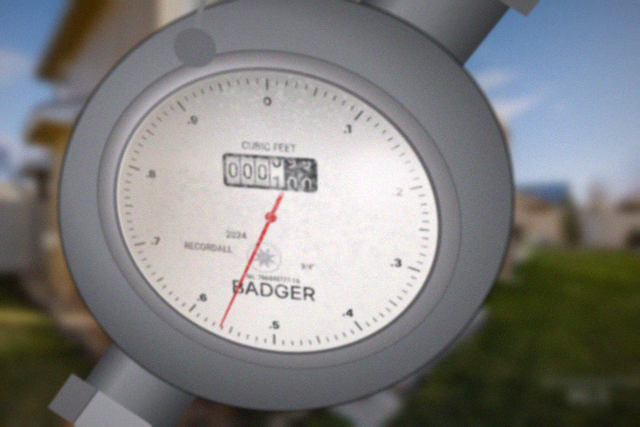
99.56ft³
